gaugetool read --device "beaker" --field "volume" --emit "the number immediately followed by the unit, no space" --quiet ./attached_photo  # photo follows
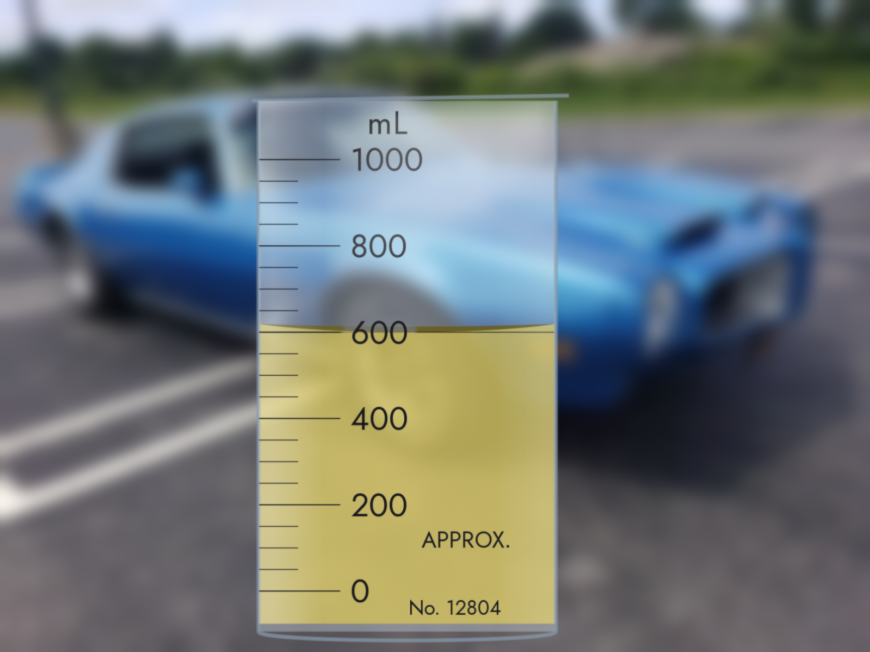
600mL
